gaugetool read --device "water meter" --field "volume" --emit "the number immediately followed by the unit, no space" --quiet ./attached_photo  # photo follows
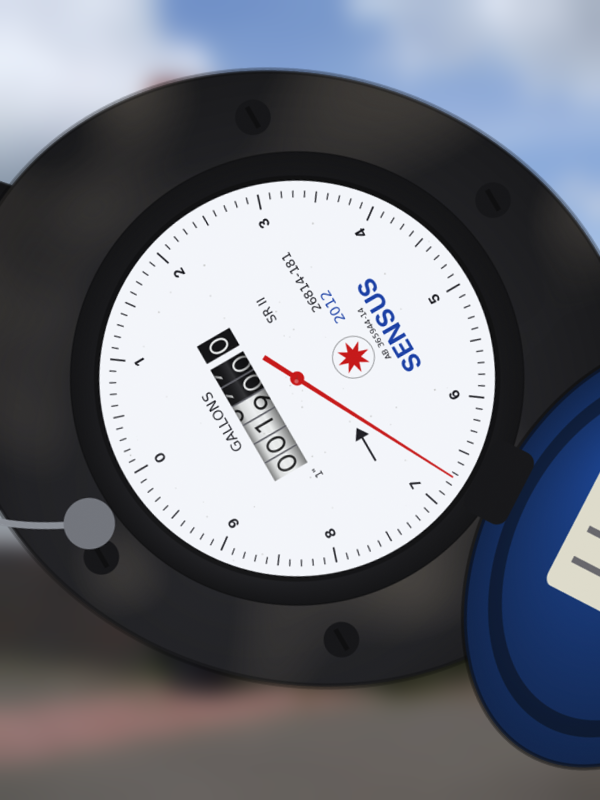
18996.7gal
